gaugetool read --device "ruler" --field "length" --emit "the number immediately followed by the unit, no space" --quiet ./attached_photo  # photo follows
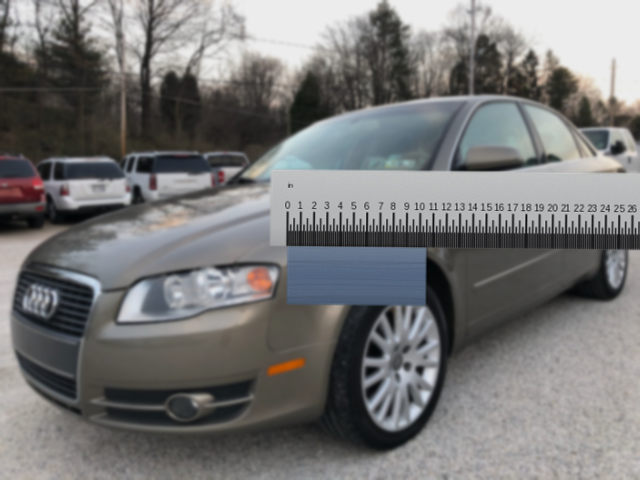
10.5in
